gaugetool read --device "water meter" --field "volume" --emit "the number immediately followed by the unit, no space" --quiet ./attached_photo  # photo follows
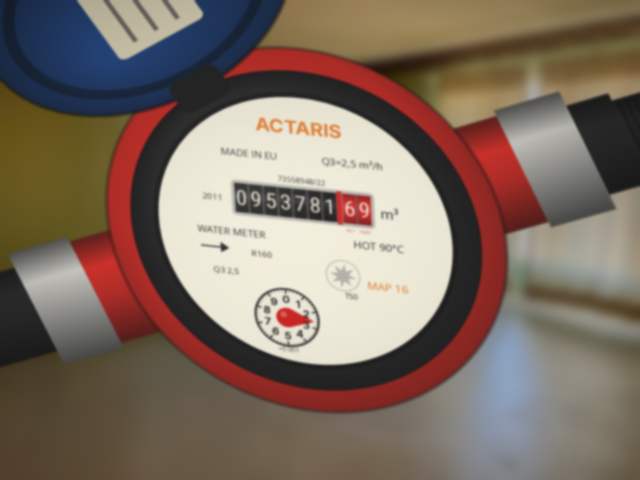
953781.692m³
